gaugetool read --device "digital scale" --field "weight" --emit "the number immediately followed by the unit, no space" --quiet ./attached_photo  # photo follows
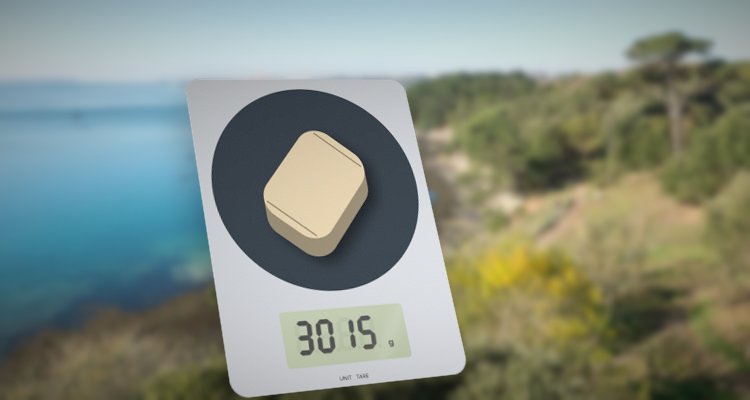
3015g
